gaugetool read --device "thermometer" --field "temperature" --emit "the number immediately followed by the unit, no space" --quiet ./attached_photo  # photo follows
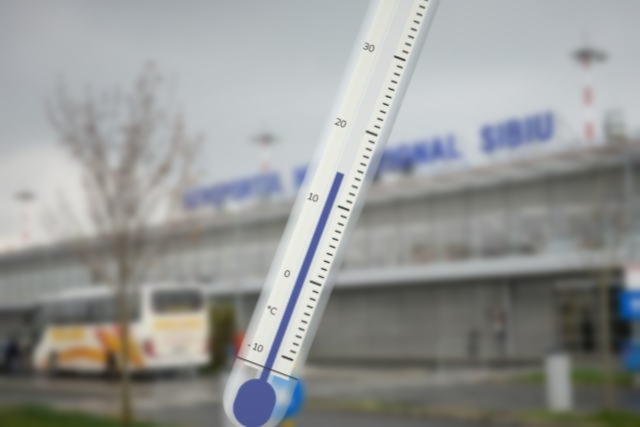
14°C
